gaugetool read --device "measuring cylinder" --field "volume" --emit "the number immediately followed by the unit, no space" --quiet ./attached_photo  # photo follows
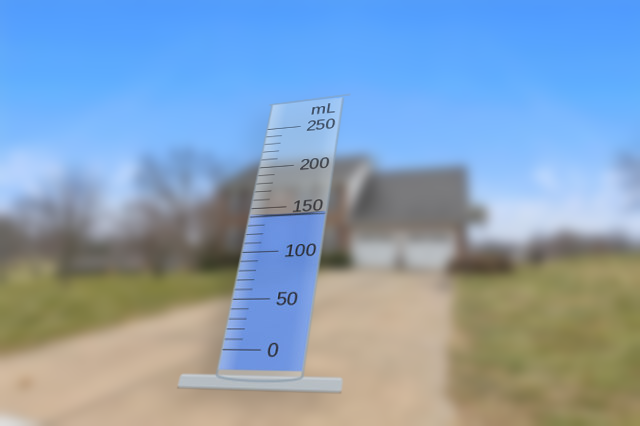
140mL
